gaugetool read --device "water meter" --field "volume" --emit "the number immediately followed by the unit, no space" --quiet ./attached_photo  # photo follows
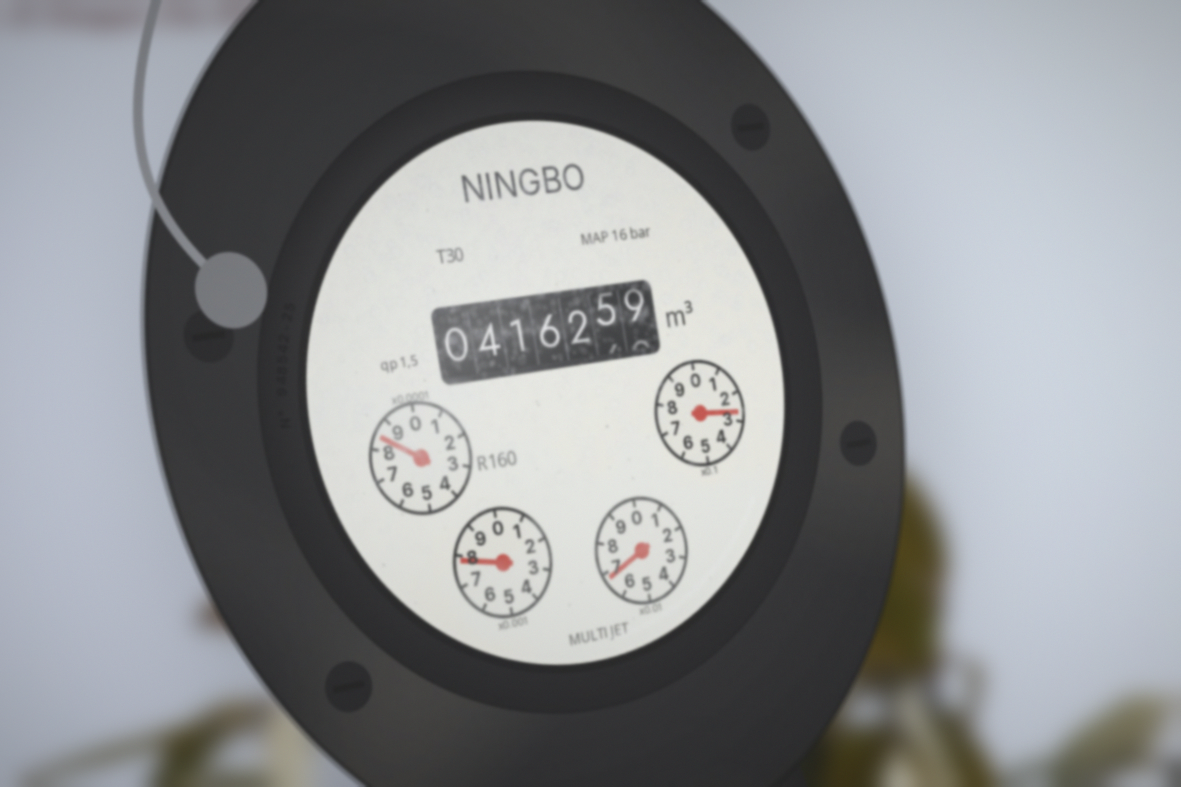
416259.2678m³
